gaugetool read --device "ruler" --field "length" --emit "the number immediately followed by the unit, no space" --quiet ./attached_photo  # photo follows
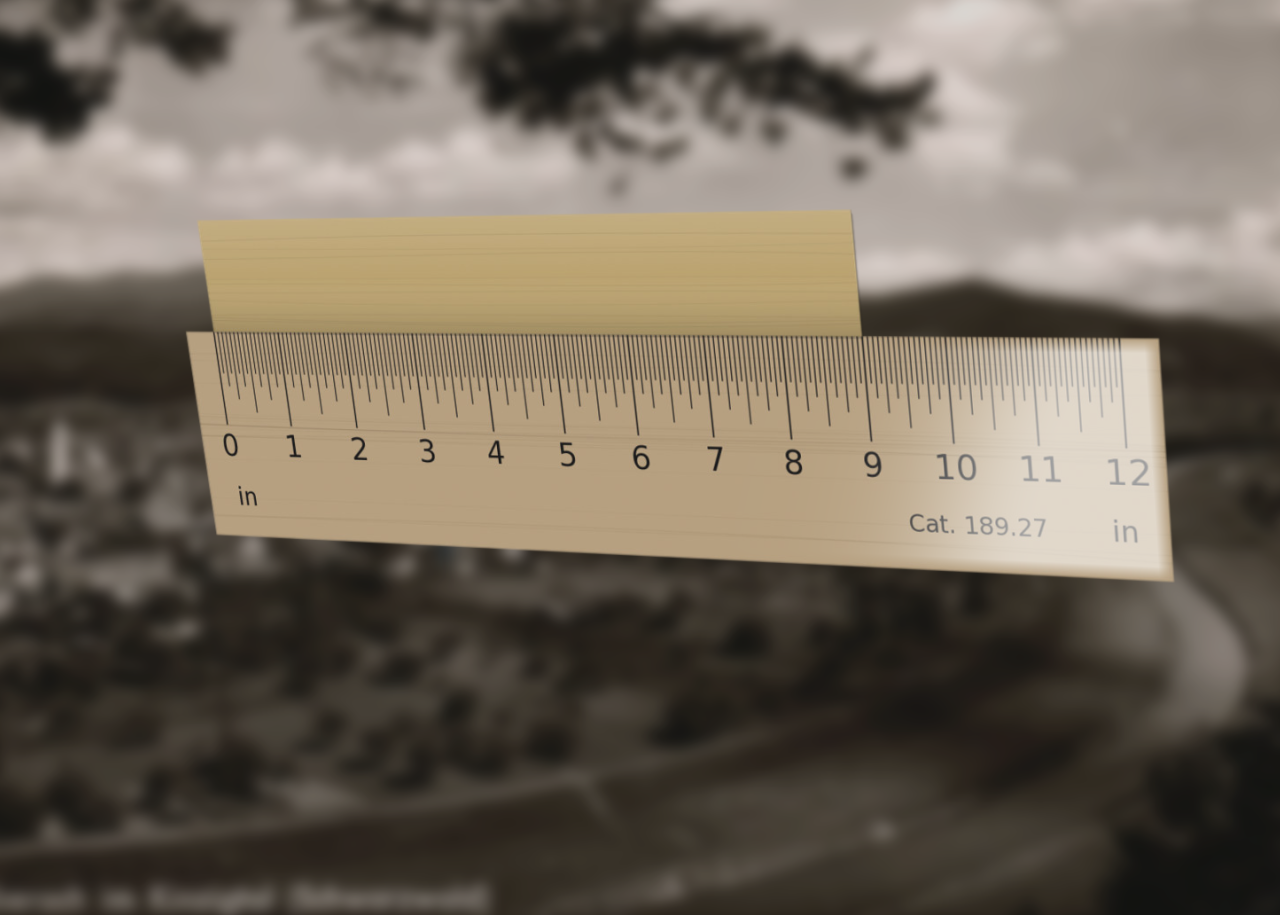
9in
